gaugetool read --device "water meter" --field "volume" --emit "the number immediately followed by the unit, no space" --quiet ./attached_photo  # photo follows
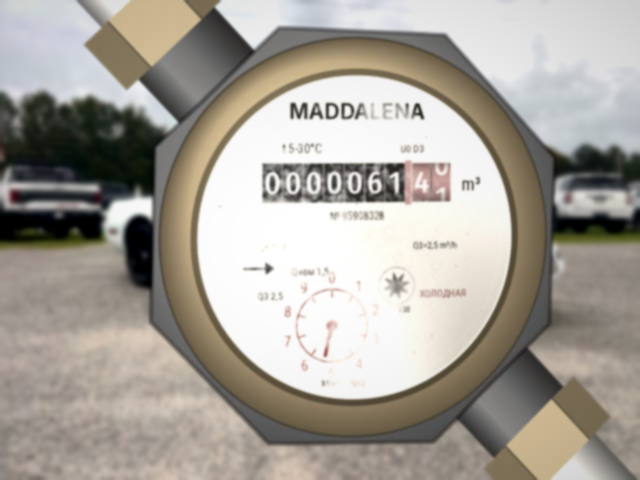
61.405m³
